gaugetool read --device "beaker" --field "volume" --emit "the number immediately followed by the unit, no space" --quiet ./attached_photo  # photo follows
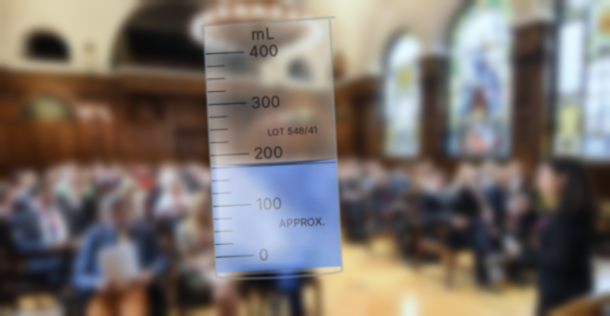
175mL
